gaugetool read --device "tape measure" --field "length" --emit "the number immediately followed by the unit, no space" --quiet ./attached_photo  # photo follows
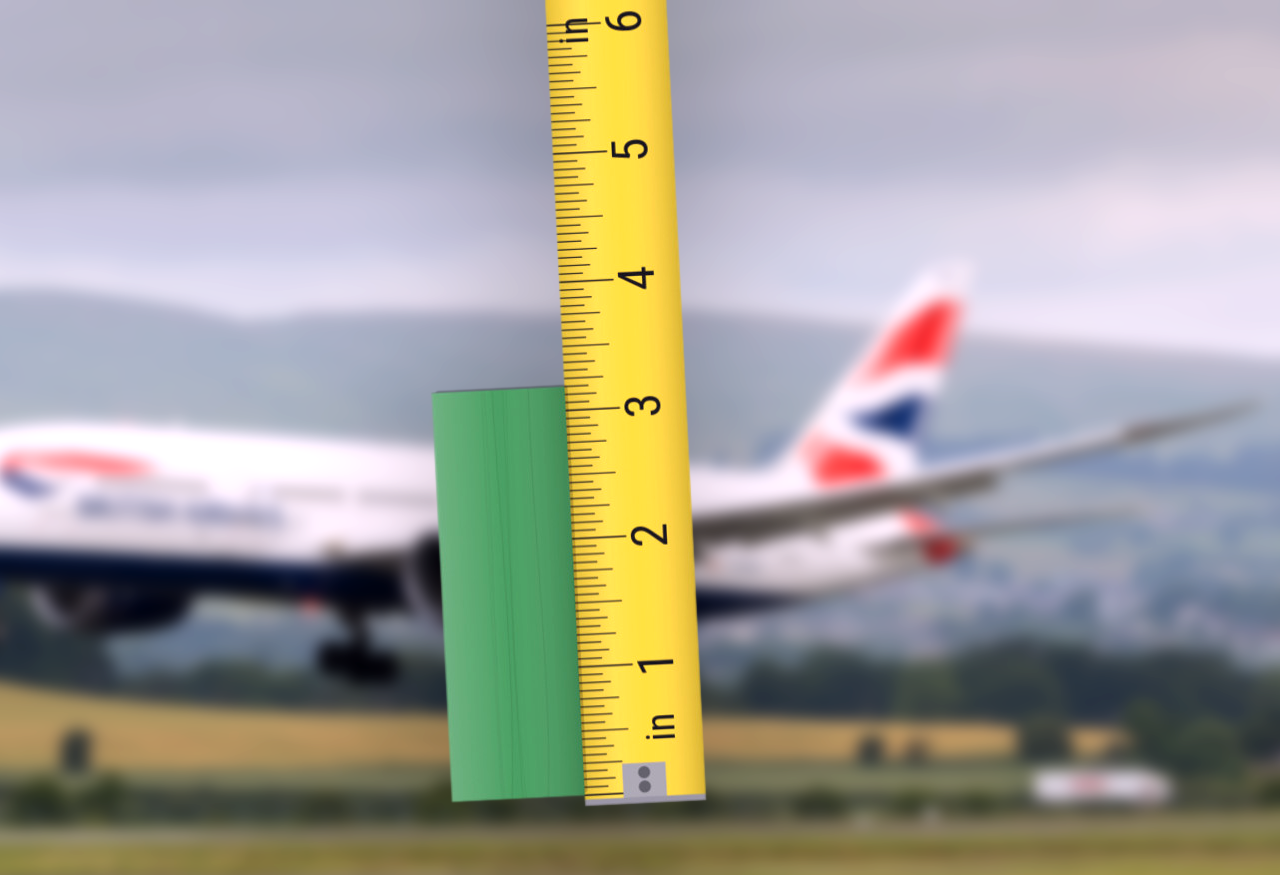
3.1875in
